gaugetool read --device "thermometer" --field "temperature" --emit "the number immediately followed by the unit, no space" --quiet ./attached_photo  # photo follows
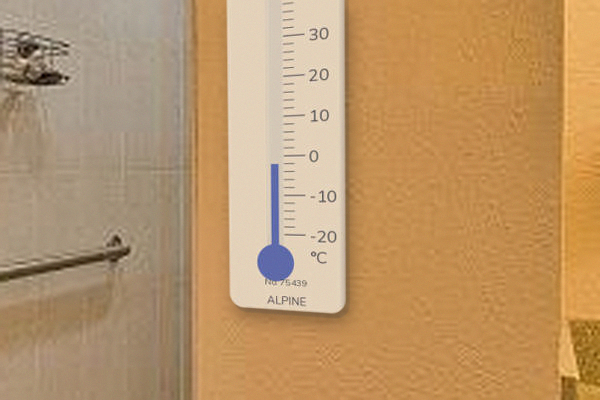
-2°C
